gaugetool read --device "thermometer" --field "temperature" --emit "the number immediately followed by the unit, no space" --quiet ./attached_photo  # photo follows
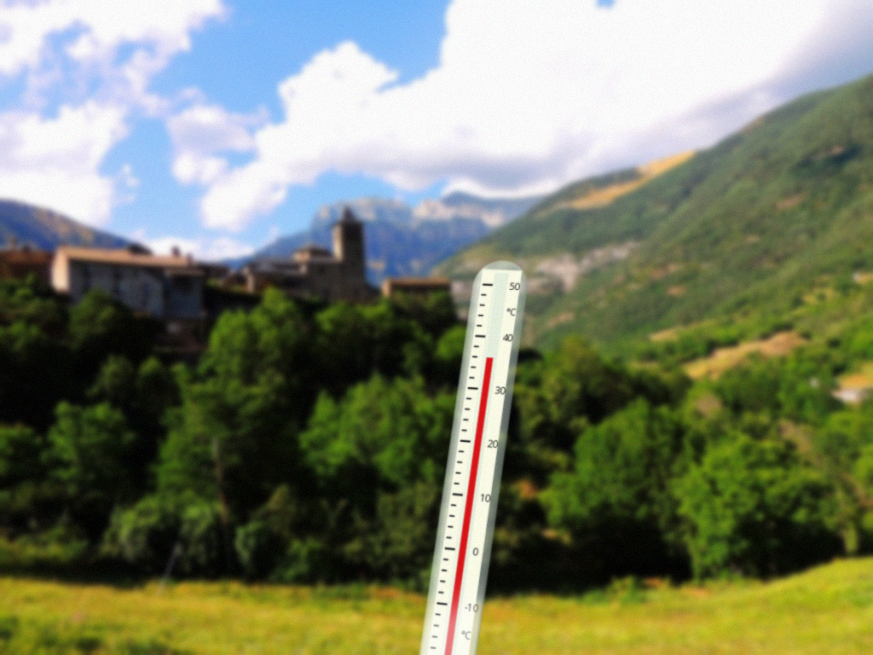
36°C
